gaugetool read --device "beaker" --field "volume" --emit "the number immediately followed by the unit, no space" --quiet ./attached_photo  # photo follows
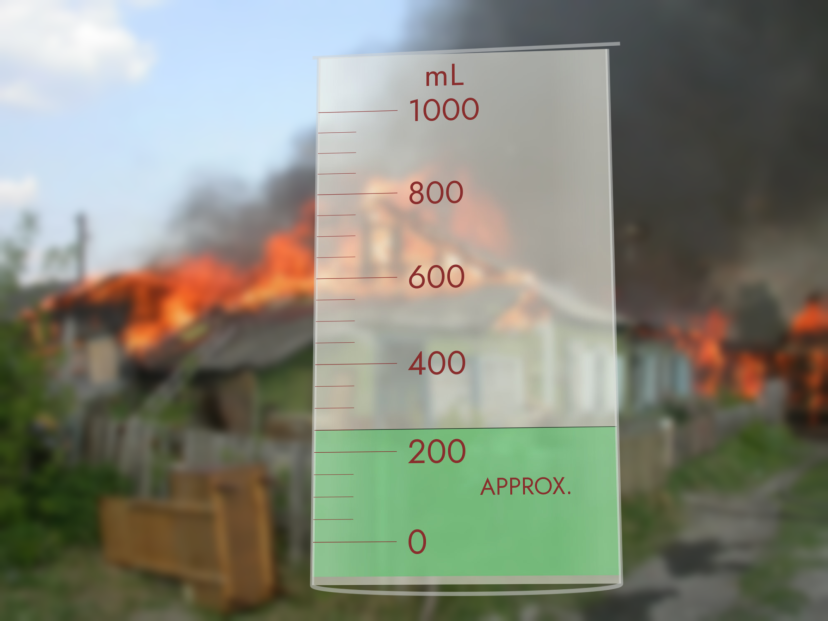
250mL
